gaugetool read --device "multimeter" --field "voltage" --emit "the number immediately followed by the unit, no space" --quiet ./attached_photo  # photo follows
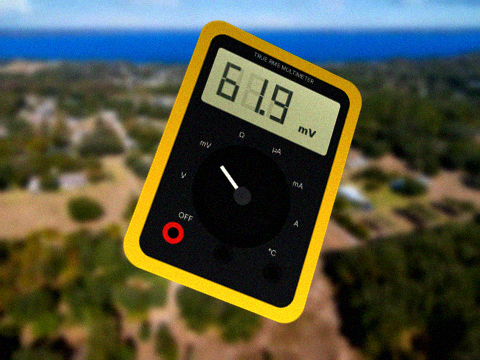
61.9mV
